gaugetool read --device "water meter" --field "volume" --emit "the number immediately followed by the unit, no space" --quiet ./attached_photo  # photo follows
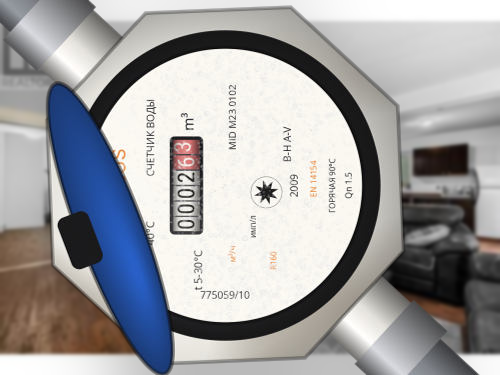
2.63m³
